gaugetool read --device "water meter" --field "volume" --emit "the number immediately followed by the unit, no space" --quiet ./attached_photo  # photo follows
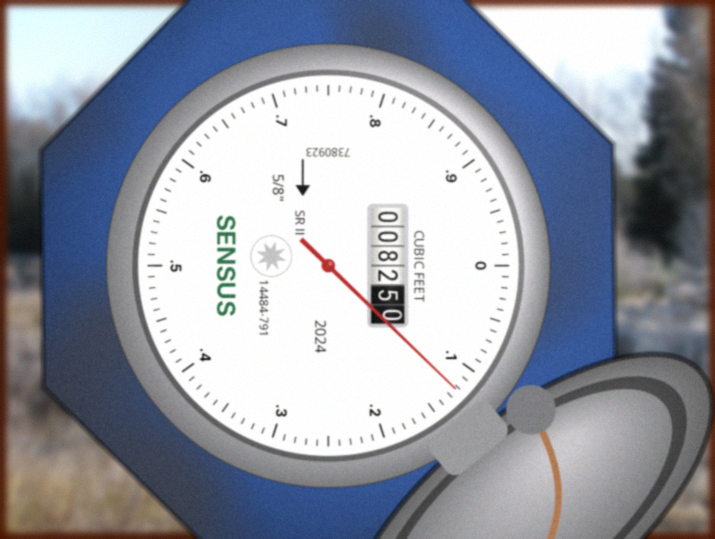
8250.12ft³
